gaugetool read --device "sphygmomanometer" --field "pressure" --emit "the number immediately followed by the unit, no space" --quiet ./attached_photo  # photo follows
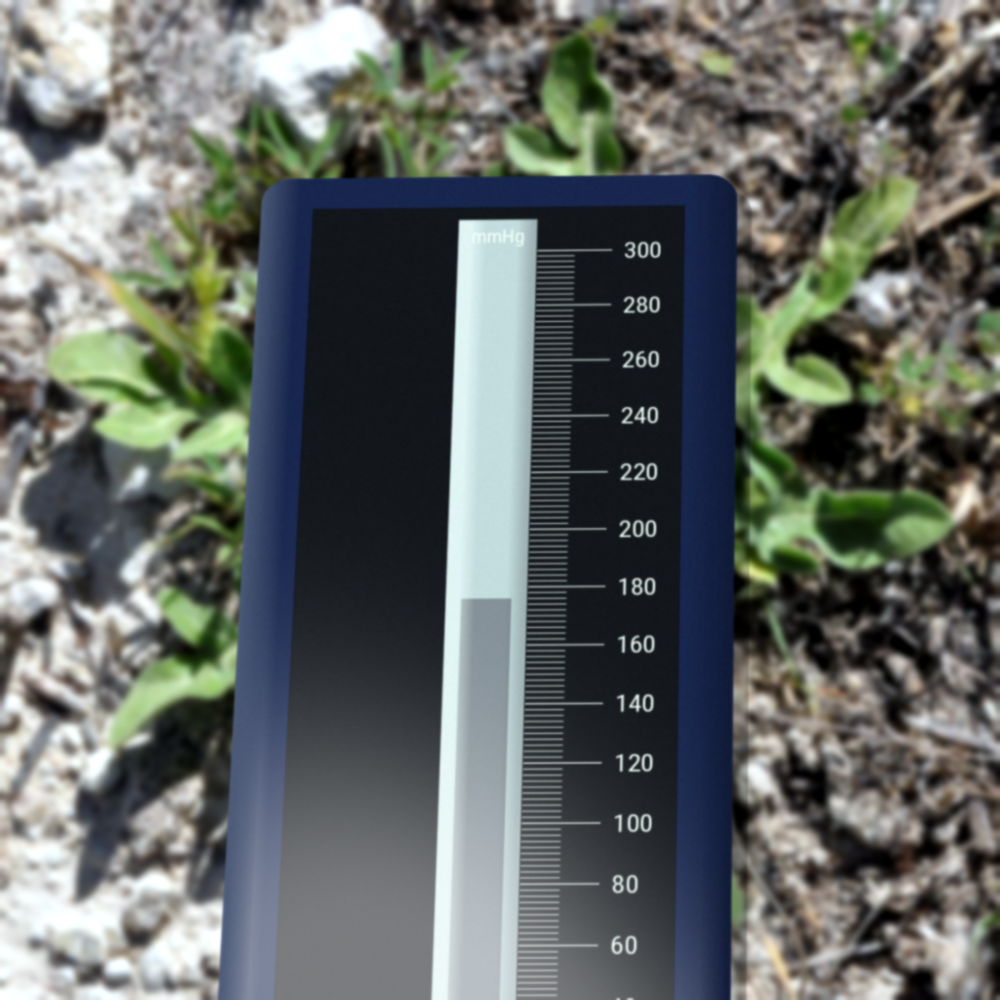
176mmHg
